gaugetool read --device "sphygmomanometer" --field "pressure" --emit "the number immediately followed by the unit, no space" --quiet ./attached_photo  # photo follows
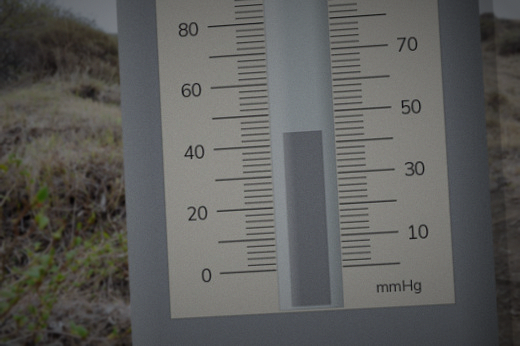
44mmHg
